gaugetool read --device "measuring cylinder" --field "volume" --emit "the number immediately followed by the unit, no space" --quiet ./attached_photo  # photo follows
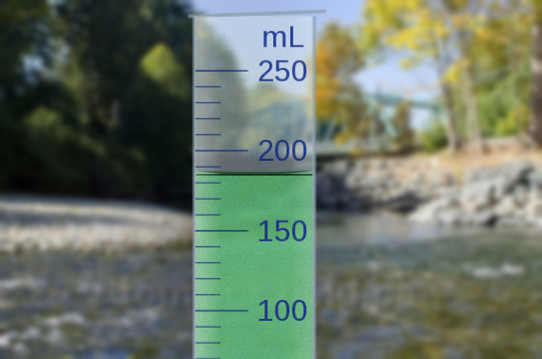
185mL
